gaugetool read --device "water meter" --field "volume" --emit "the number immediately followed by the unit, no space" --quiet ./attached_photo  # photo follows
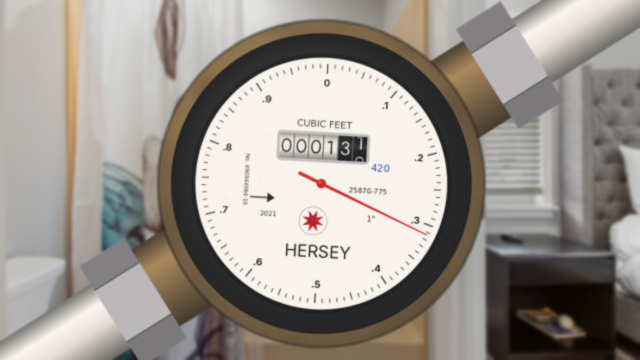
131.31ft³
